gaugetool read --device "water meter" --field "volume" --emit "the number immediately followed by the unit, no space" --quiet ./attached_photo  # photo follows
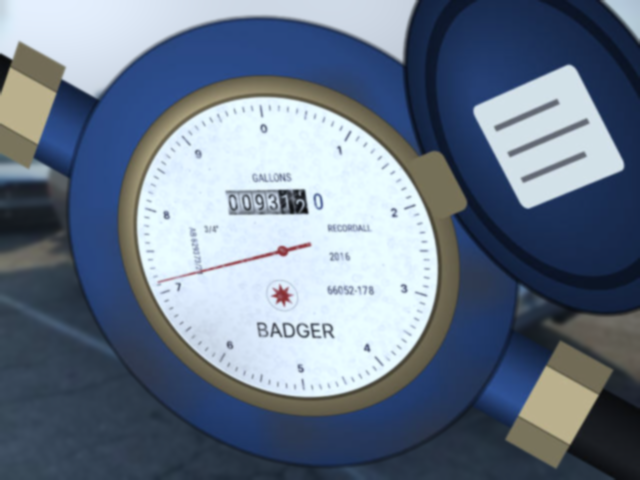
93117.1gal
